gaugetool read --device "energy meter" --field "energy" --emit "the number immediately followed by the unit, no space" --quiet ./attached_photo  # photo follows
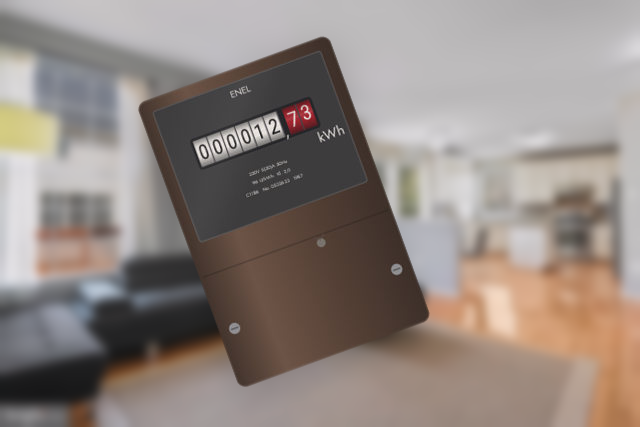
12.73kWh
